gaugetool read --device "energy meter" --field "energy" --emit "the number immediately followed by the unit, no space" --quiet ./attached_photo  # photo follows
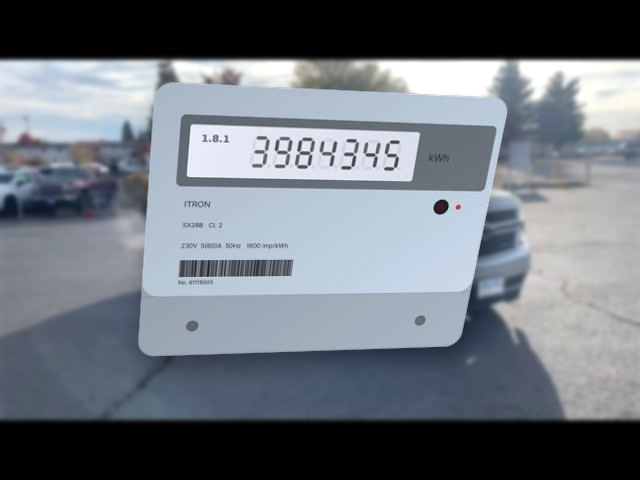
3984345kWh
